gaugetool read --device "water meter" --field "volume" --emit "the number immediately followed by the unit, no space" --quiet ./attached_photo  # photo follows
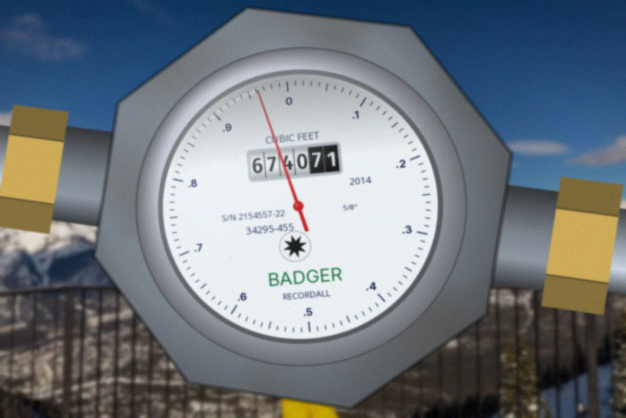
674070.96ft³
